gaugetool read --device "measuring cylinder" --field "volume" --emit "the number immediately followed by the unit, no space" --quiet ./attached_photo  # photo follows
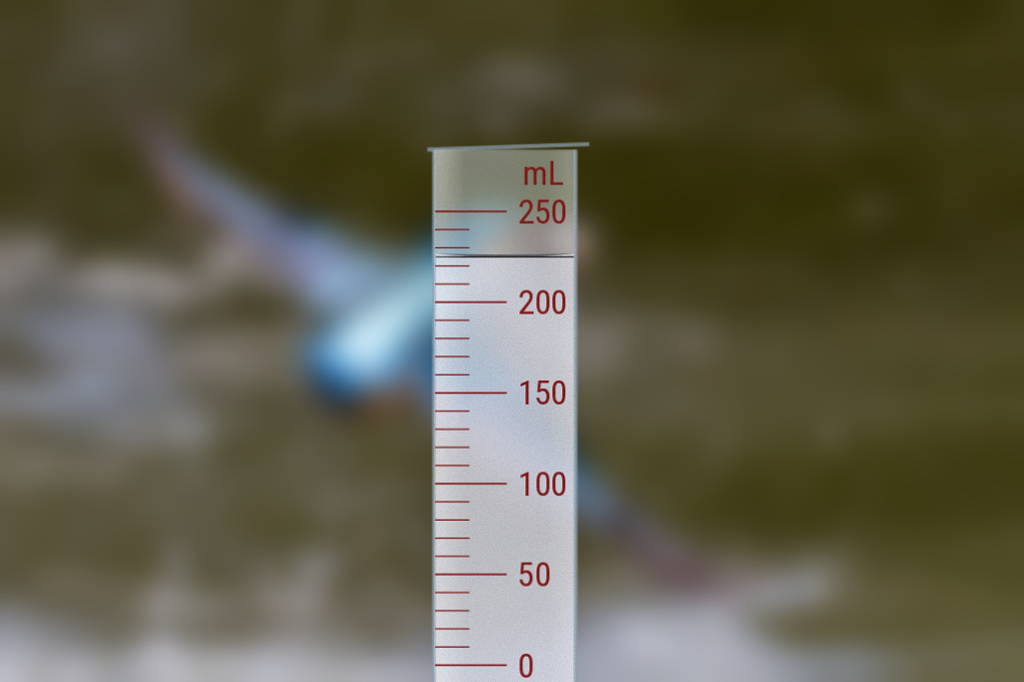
225mL
